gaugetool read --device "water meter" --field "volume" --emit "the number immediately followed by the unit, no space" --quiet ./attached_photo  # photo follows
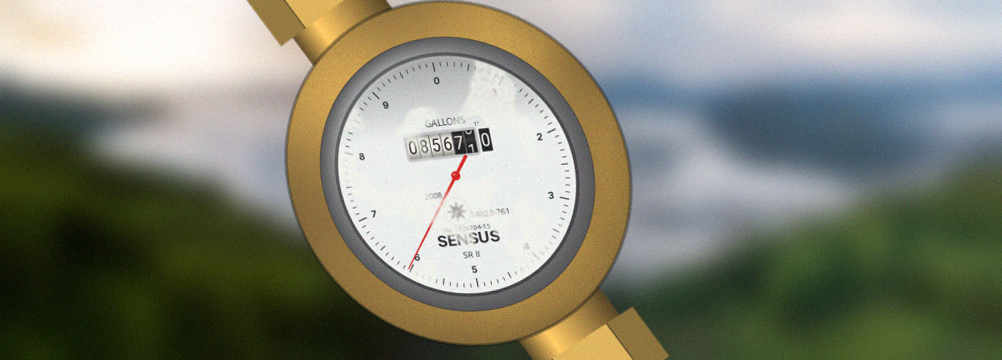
856706.0gal
